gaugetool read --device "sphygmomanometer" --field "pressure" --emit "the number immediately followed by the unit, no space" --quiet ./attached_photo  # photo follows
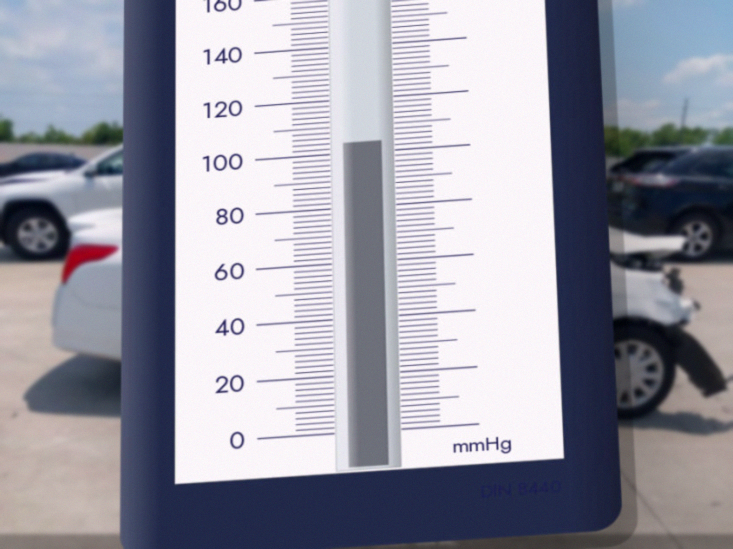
104mmHg
